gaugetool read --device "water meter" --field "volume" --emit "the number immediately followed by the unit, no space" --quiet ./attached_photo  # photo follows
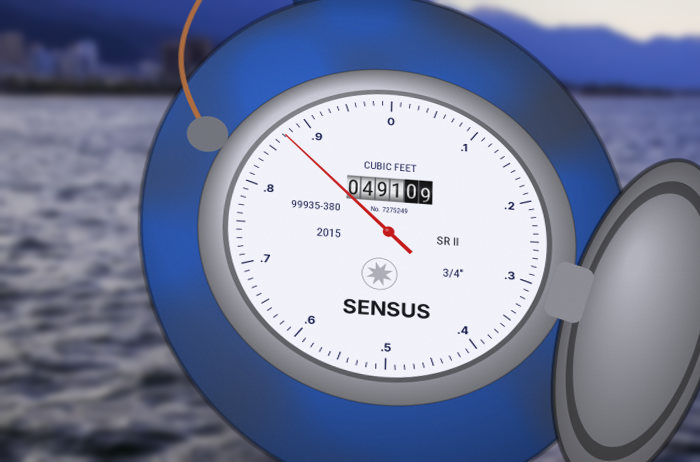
49108.87ft³
